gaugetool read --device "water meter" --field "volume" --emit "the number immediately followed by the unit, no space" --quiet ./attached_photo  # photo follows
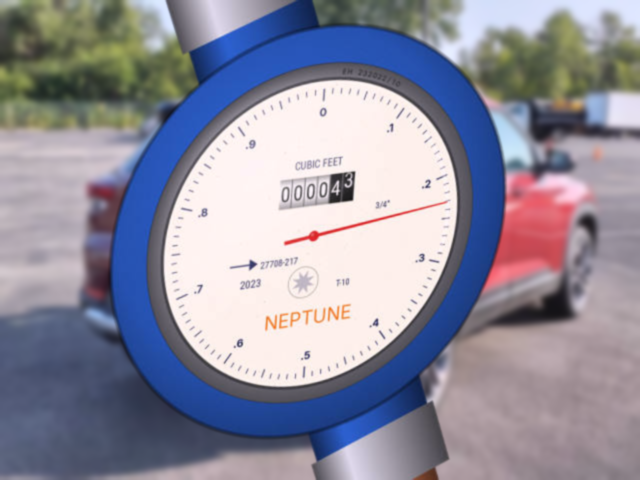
43.23ft³
